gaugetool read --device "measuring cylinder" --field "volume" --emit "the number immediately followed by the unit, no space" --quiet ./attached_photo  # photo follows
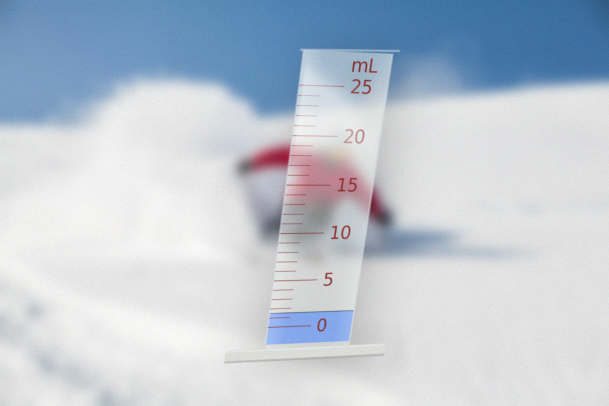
1.5mL
